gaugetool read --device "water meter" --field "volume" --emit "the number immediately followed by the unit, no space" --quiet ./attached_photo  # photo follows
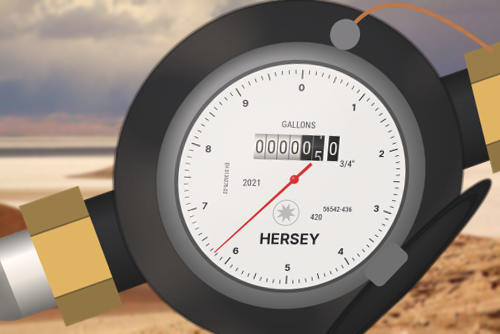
46.2gal
